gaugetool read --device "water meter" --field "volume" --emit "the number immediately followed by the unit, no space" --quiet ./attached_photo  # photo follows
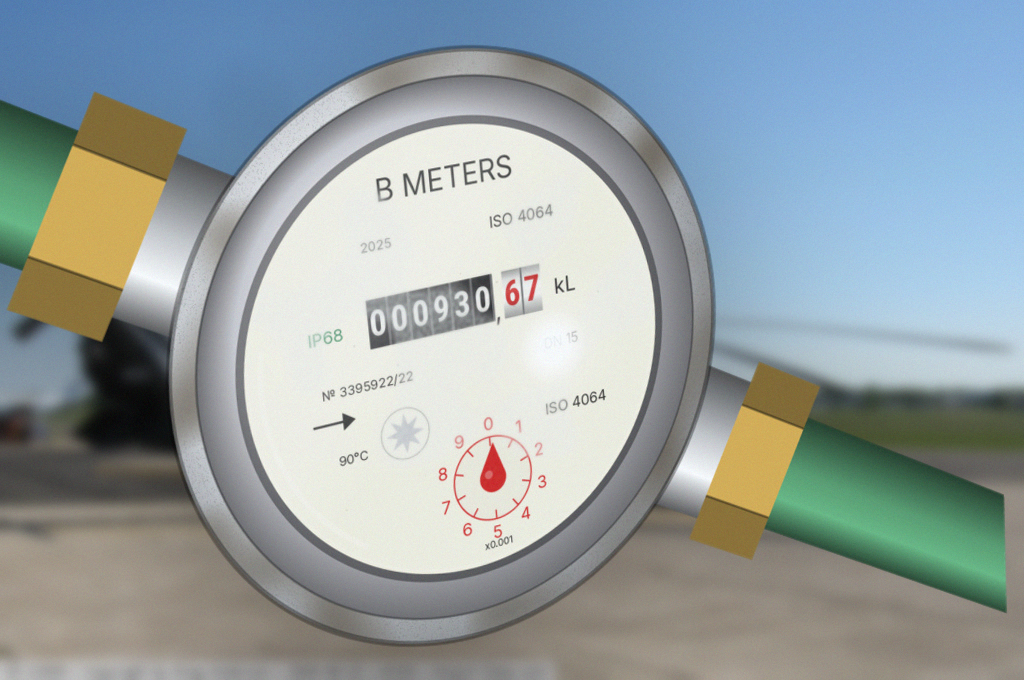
930.670kL
